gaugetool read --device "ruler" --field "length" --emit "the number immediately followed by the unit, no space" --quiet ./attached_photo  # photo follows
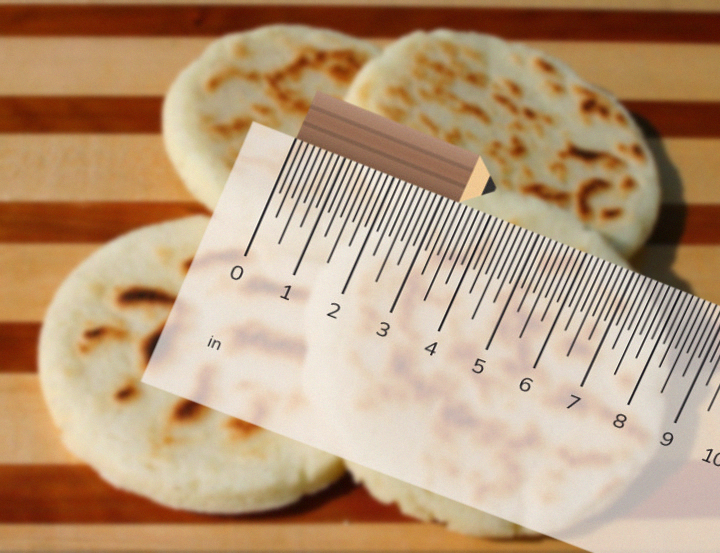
3.875in
